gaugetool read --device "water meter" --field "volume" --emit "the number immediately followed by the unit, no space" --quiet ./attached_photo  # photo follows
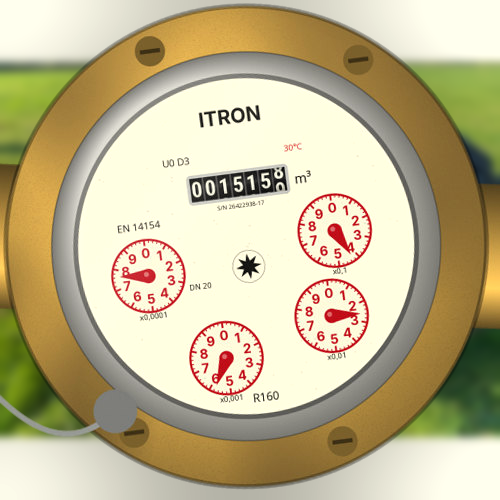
15158.4257m³
